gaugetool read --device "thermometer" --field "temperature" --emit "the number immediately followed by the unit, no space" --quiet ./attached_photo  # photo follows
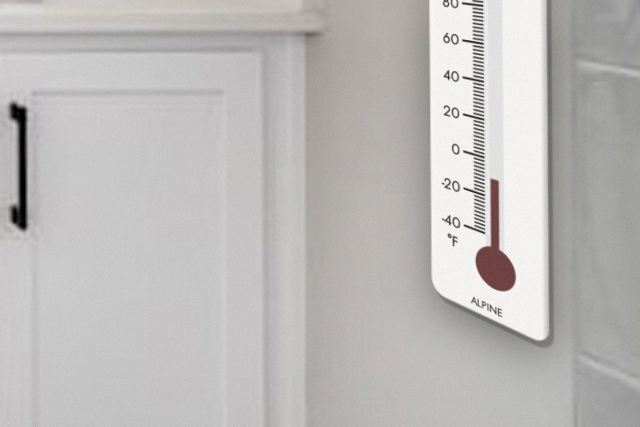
-10°F
